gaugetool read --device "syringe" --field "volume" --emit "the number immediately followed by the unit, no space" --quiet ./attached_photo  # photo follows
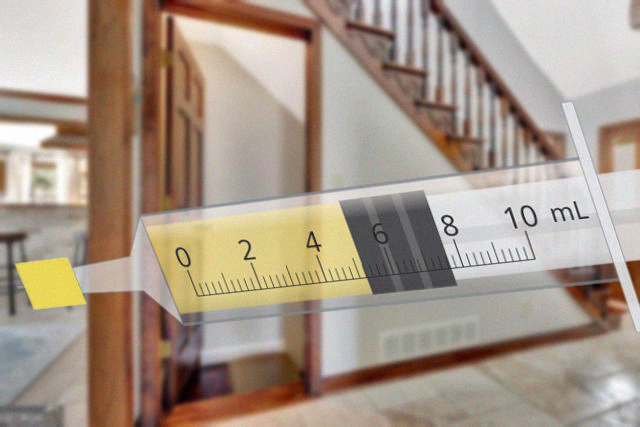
5.2mL
